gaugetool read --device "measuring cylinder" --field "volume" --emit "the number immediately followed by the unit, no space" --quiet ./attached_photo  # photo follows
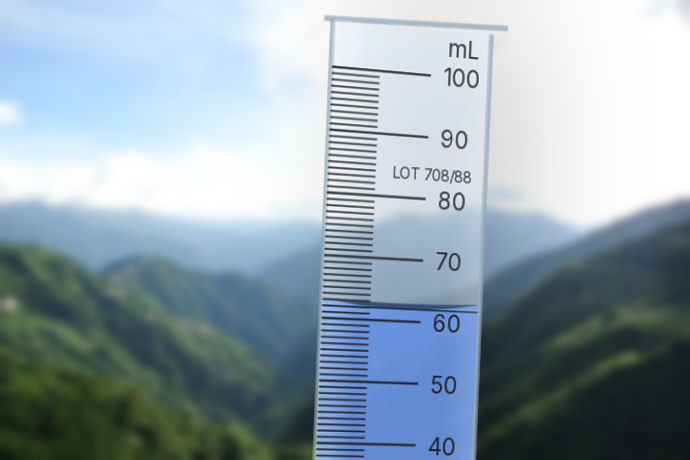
62mL
